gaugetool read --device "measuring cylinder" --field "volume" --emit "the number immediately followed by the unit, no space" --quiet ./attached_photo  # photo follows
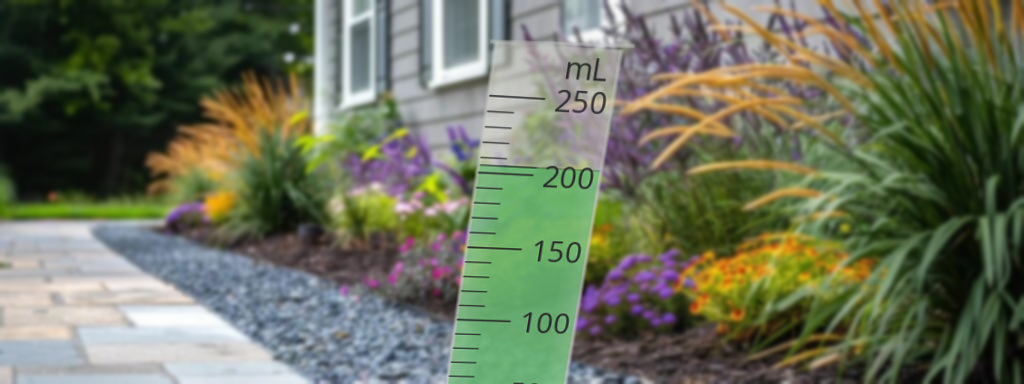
205mL
